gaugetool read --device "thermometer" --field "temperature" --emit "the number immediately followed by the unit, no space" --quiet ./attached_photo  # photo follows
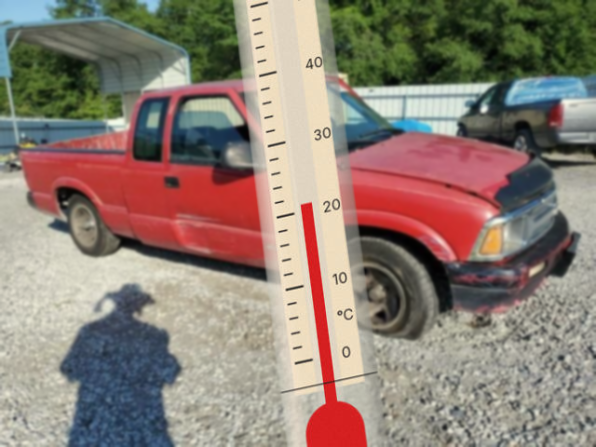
21°C
